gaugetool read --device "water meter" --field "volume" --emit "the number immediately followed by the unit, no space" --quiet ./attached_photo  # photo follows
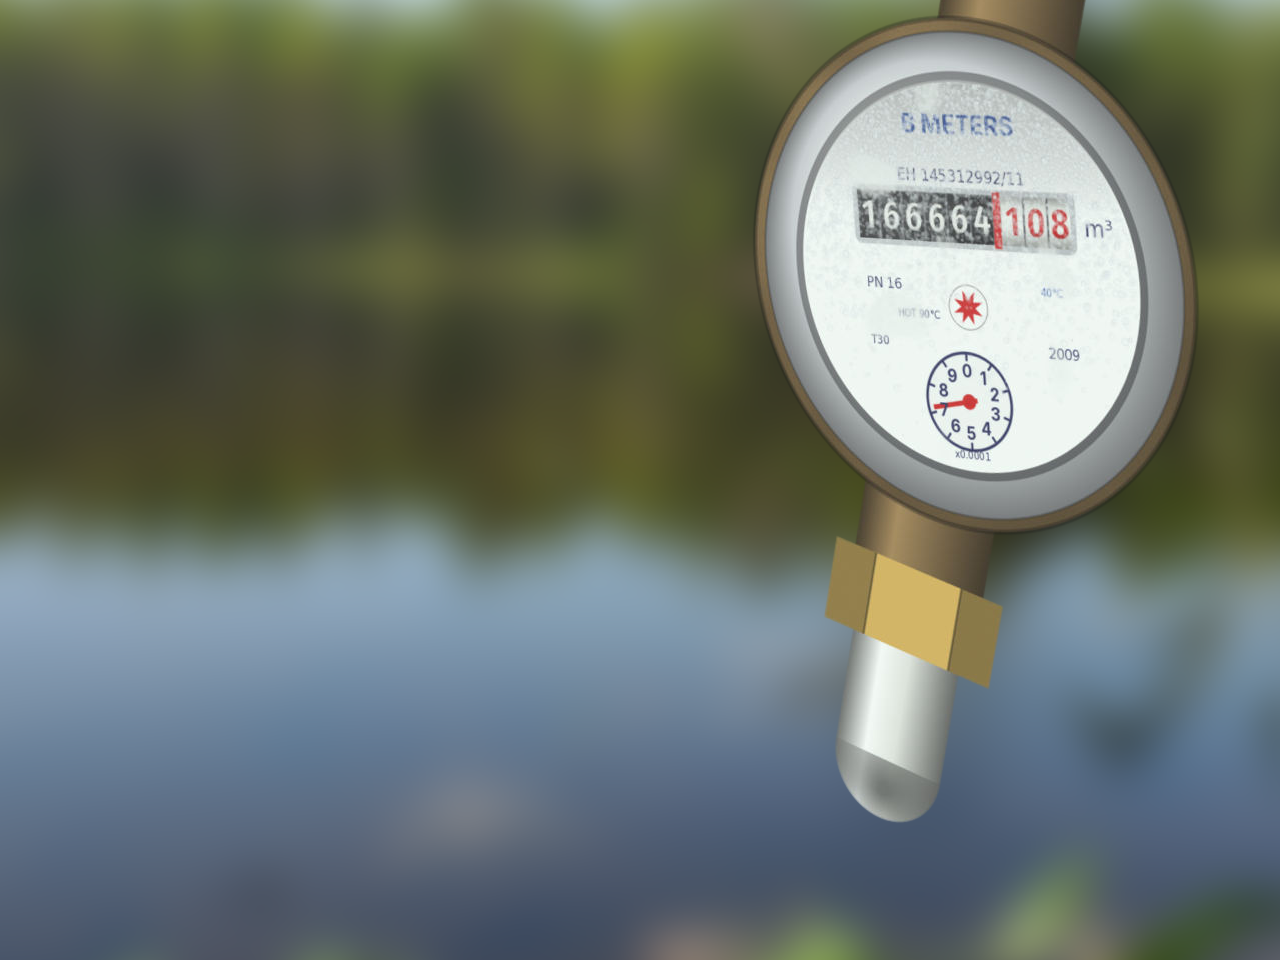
166664.1087m³
